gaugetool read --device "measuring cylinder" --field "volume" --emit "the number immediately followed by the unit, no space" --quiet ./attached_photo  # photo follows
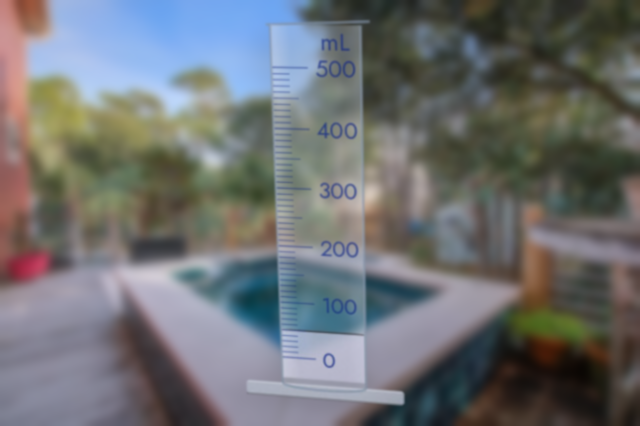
50mL
